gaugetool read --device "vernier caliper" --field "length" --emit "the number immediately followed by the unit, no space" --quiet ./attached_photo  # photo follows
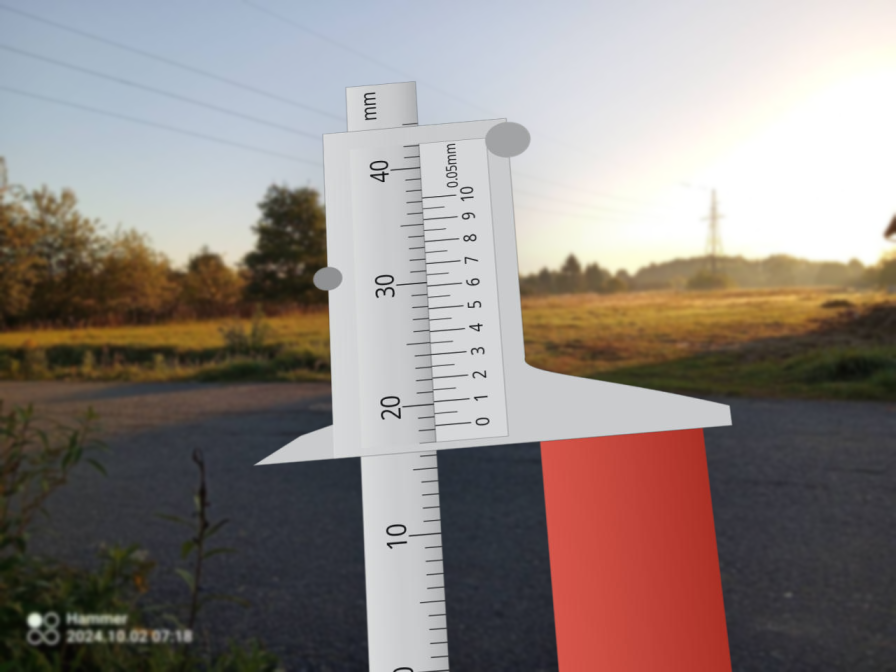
18.3mm
